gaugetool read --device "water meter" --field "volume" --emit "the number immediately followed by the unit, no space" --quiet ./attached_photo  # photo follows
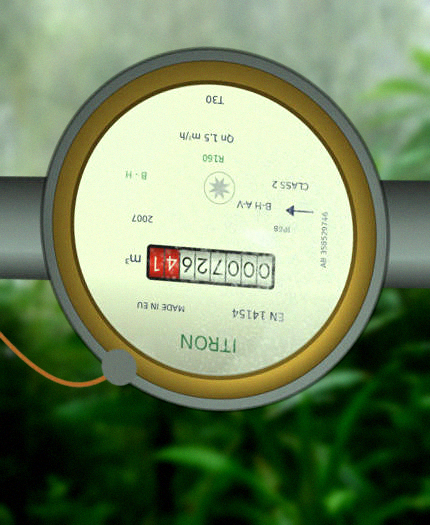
726.41m³
